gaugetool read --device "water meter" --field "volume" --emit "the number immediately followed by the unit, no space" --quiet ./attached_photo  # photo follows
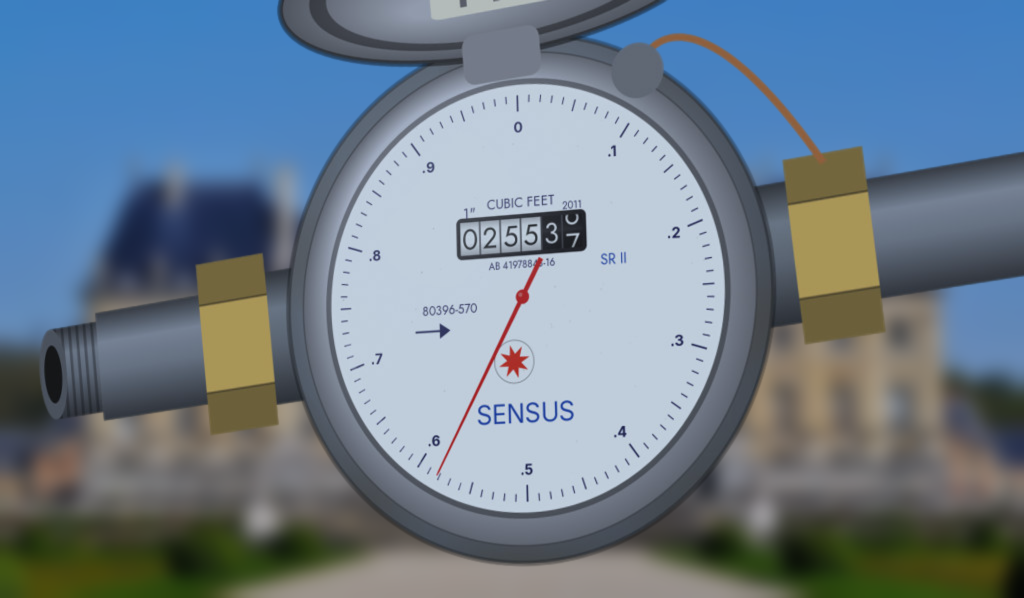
25536.58ft³
